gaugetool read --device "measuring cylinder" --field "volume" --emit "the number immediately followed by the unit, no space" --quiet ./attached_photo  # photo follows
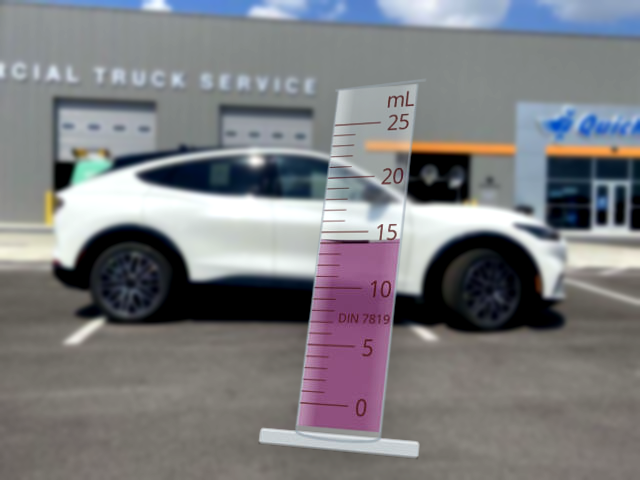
14mL
